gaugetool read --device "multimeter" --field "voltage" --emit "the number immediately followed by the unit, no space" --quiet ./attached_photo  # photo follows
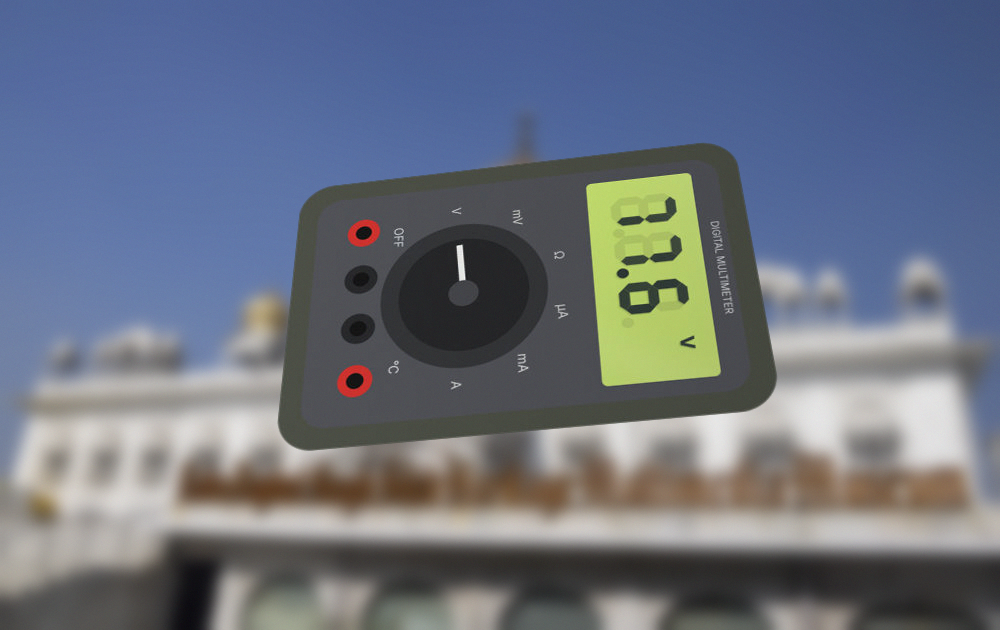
77.6V
